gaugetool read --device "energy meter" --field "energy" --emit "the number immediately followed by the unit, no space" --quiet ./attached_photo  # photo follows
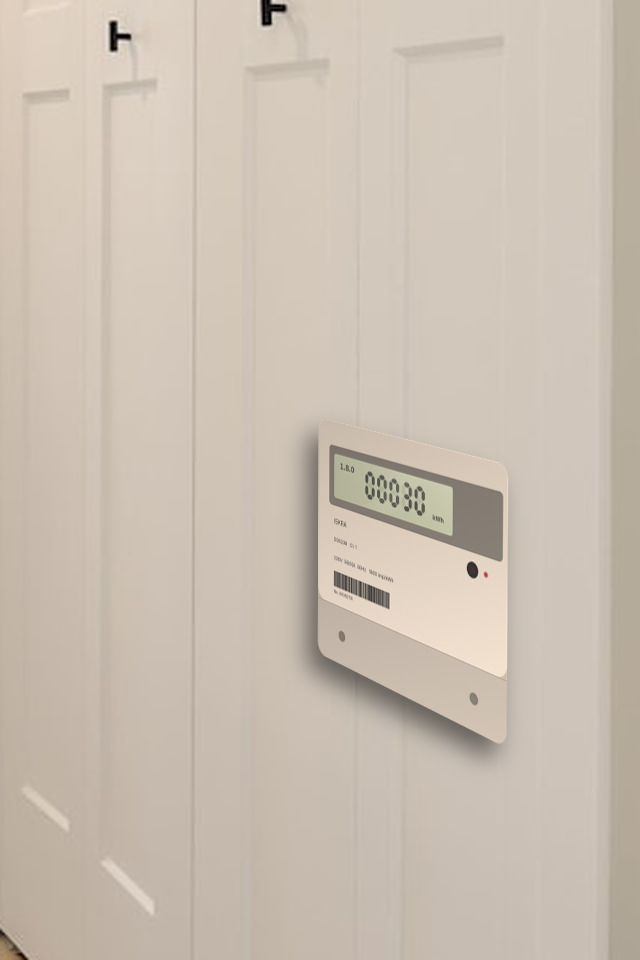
30kWh
